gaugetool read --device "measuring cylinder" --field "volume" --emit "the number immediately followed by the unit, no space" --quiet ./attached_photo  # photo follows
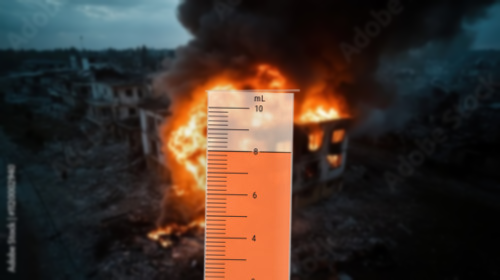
8mL
